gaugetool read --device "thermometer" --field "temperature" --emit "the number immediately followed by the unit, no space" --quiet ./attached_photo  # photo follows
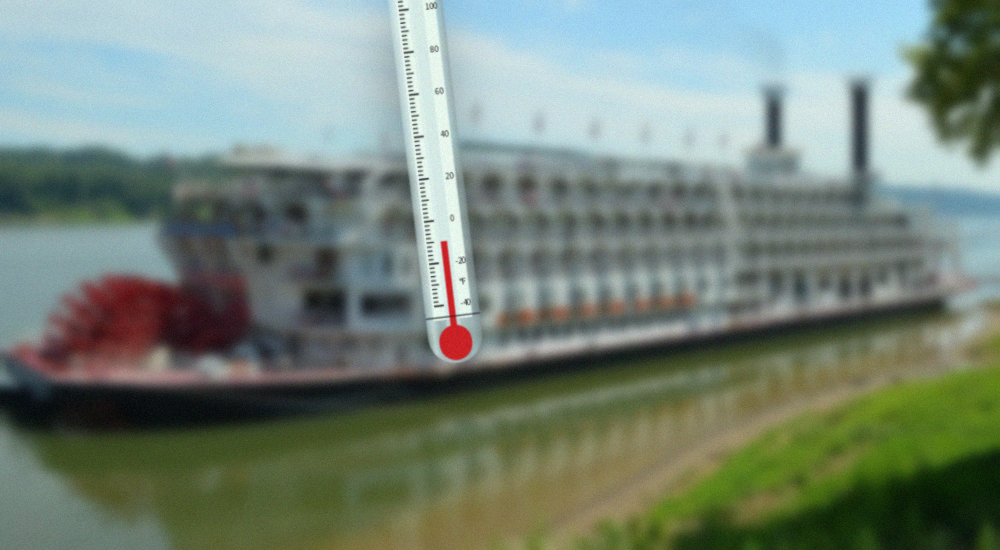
-10°F
